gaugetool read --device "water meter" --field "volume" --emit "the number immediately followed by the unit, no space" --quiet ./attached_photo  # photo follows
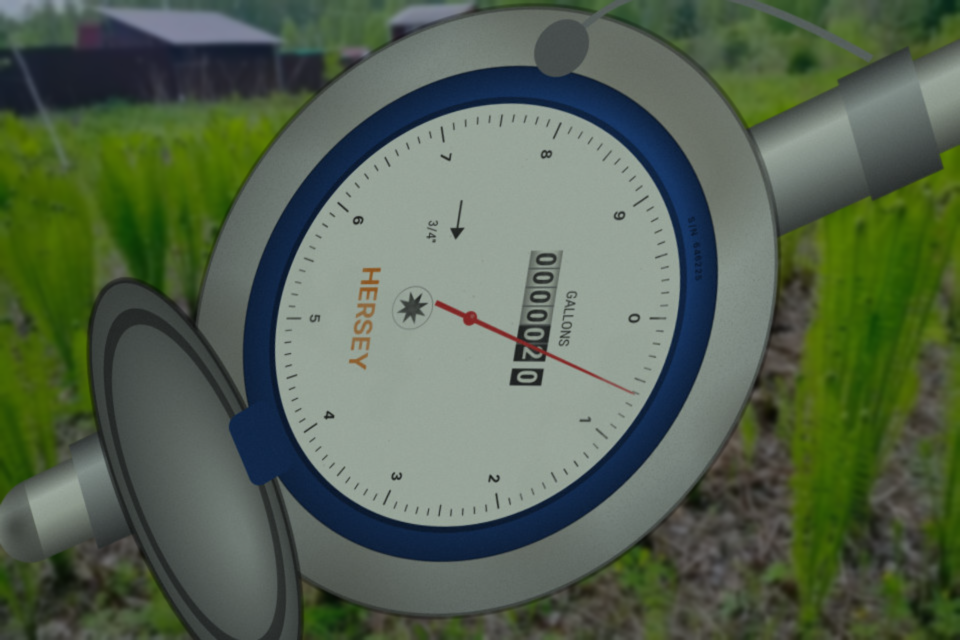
20.6gal
